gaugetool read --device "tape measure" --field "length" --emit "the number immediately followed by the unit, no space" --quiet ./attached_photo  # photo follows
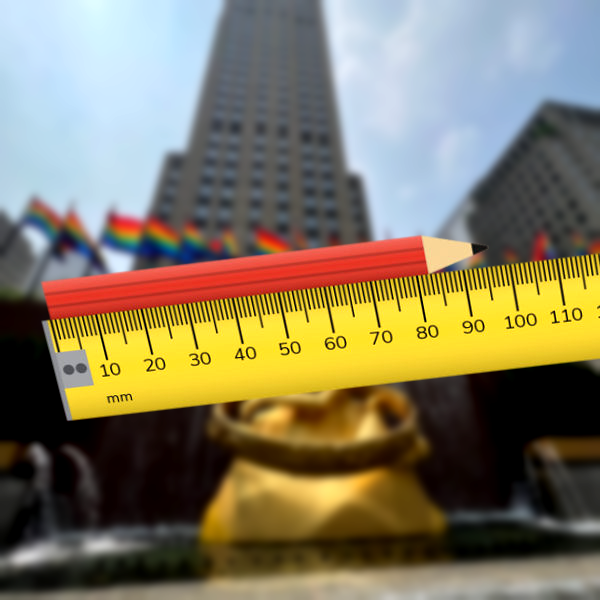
96mm
